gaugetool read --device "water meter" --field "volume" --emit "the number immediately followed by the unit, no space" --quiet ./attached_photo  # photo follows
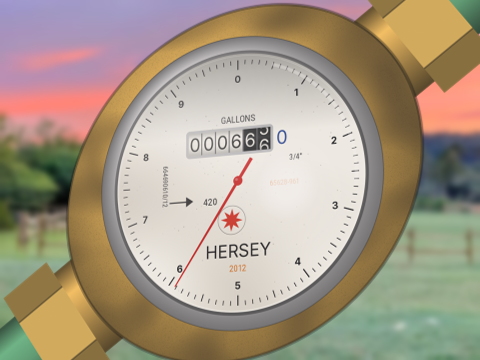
6655.9gal
